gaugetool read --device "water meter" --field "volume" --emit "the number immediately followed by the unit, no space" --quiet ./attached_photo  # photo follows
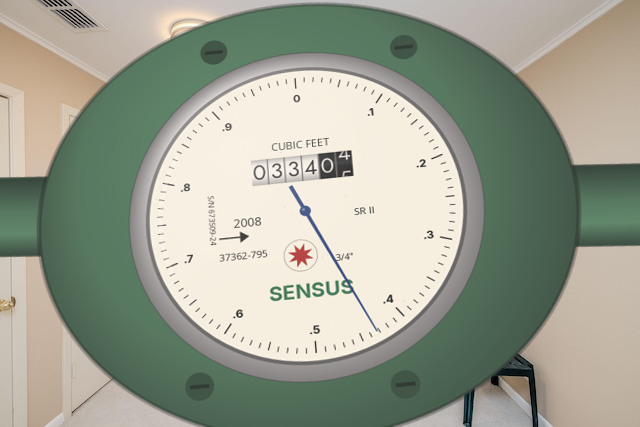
33404.43ft³
